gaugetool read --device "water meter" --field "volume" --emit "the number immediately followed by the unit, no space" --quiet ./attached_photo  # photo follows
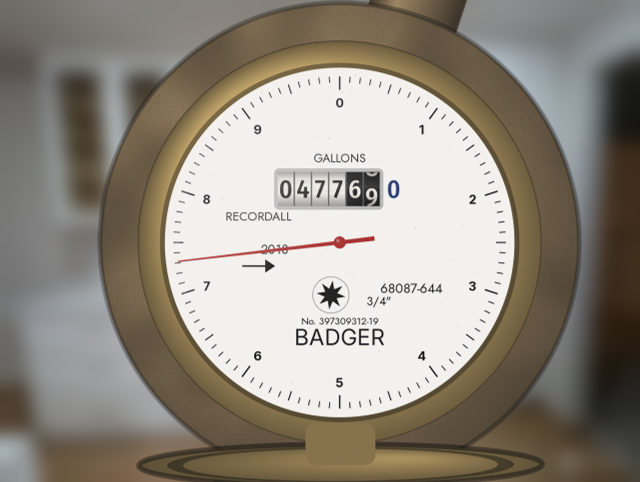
477687.3gal
